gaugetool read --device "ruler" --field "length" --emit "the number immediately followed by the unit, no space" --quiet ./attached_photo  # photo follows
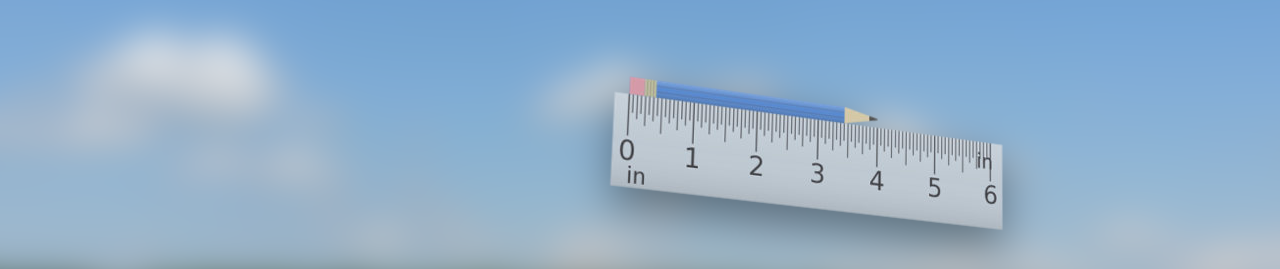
4in
